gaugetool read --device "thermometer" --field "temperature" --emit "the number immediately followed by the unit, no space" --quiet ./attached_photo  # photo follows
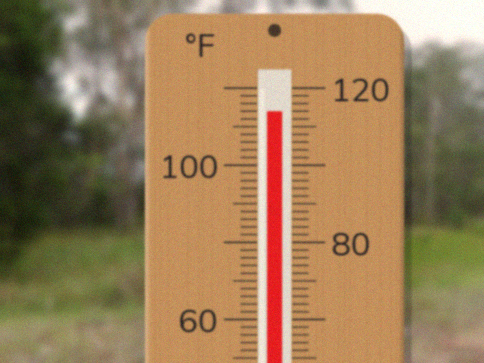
114°F
